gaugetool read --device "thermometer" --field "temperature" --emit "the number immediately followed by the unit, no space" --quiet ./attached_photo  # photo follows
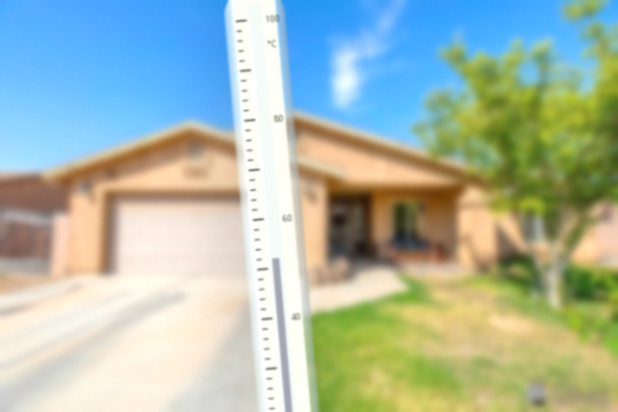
52°C
